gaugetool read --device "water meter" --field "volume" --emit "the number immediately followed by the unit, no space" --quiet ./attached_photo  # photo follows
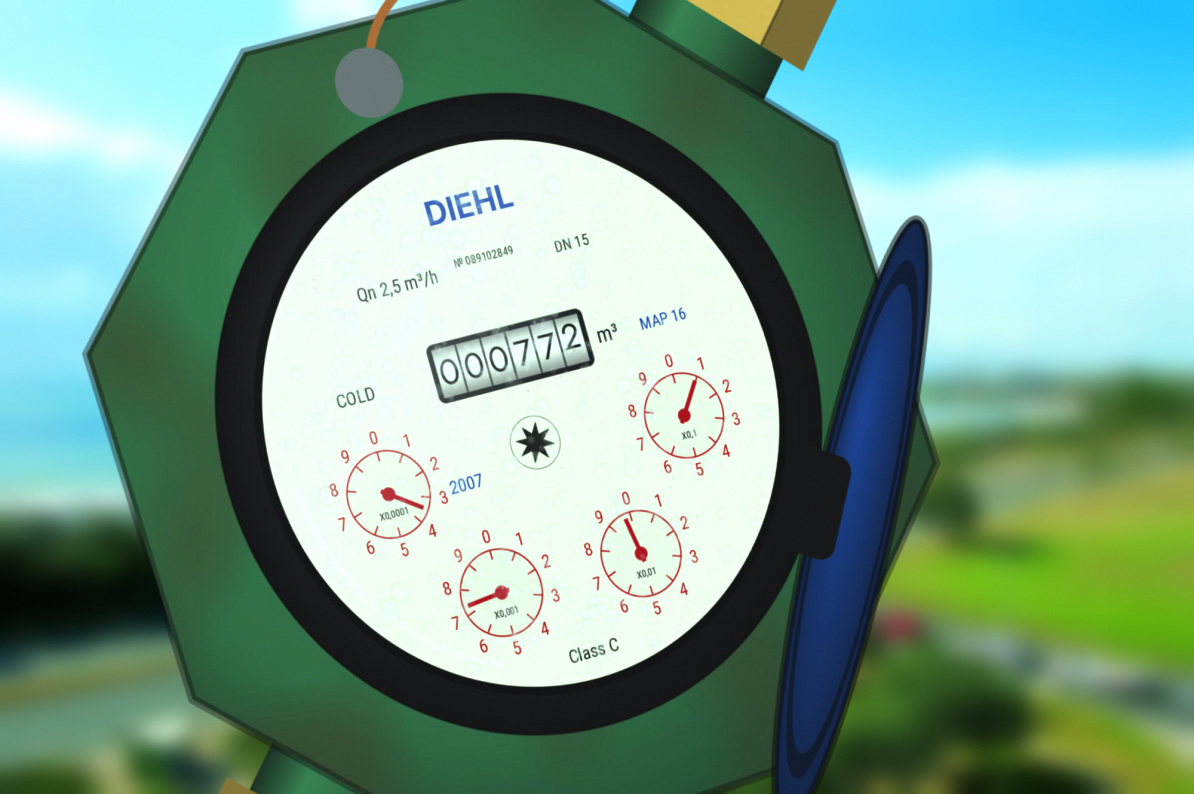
772.0973m³
